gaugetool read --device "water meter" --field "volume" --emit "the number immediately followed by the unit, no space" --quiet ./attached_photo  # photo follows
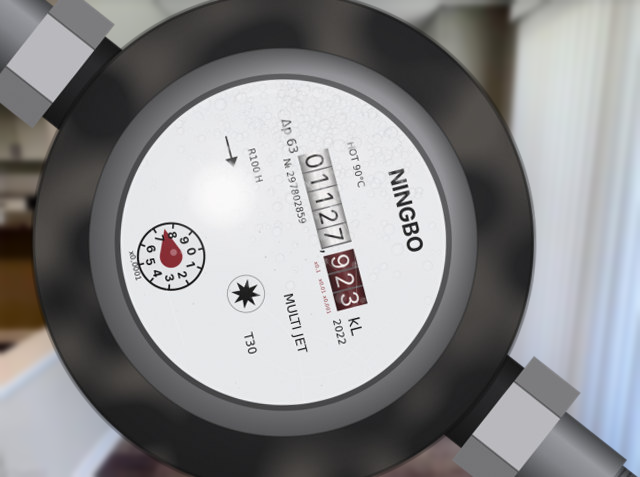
1127.9237kL
